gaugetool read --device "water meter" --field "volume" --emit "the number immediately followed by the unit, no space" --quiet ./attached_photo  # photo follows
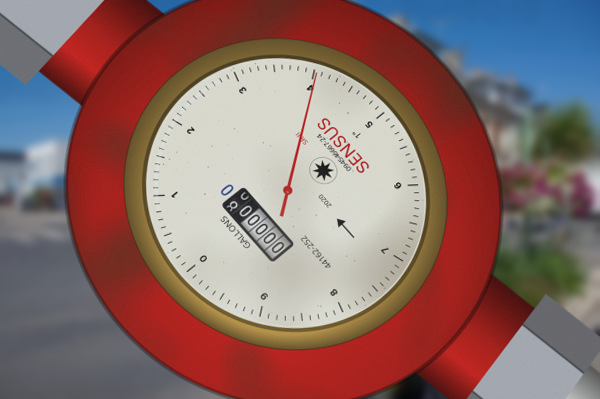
84.0gal
